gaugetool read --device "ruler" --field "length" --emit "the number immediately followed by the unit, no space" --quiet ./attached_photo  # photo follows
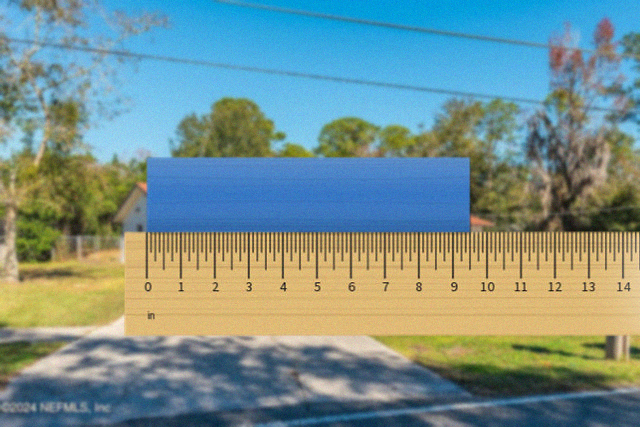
9.5in
